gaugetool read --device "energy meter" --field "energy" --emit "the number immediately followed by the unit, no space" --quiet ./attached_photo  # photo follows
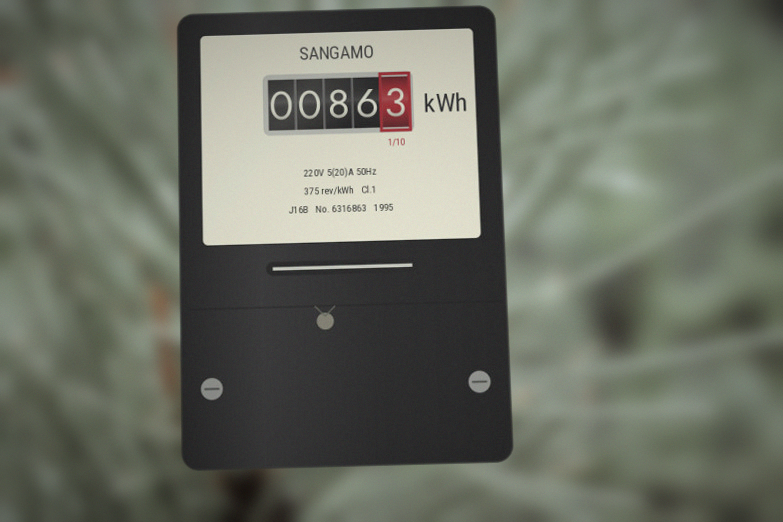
86.3kWh
